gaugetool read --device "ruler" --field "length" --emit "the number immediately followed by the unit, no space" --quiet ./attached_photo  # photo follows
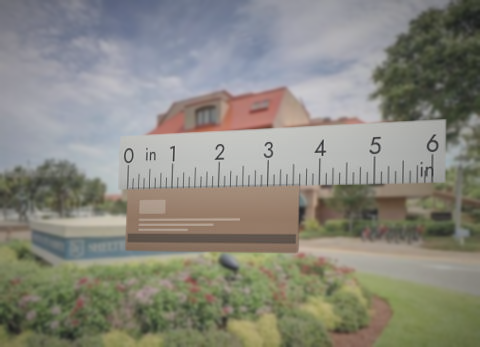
3.625in
